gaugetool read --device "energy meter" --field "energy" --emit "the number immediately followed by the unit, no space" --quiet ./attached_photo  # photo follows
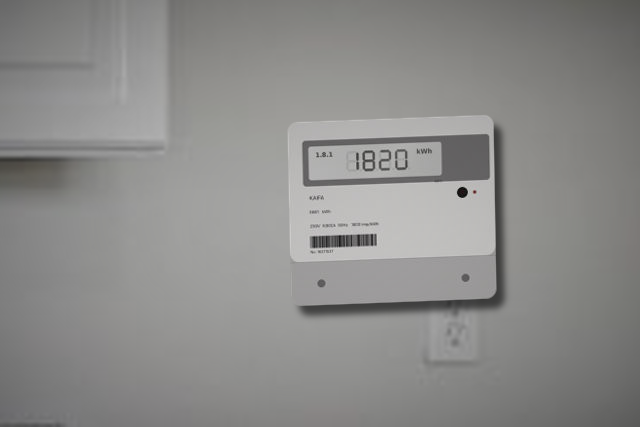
1820kWh
